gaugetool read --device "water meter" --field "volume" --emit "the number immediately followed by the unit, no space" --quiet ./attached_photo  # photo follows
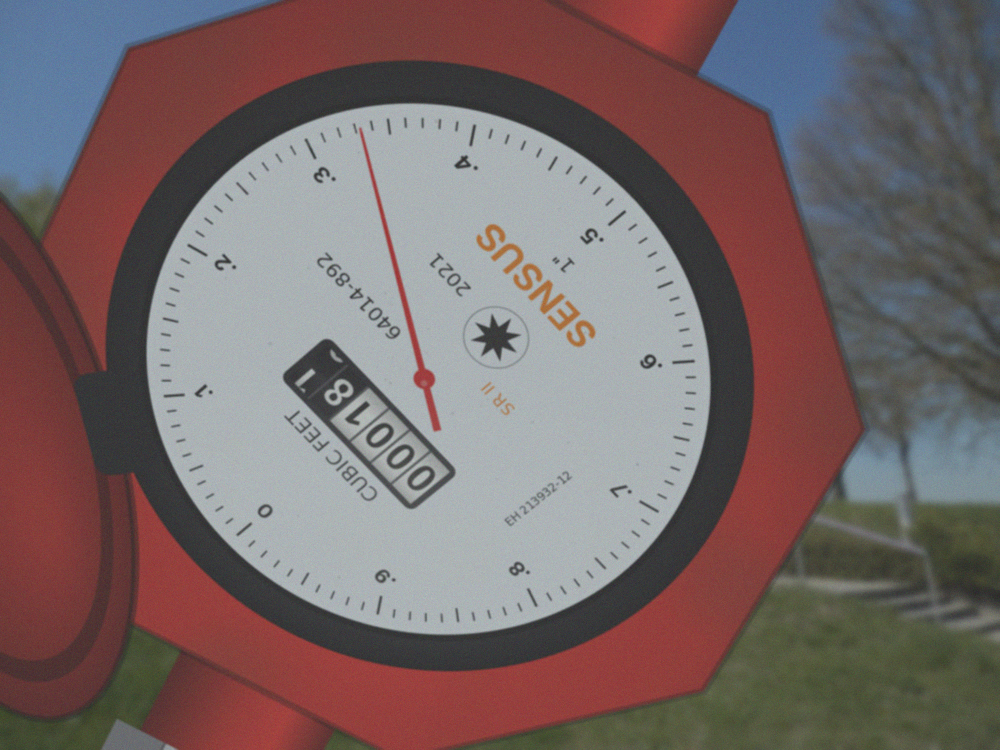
181.33ft³
